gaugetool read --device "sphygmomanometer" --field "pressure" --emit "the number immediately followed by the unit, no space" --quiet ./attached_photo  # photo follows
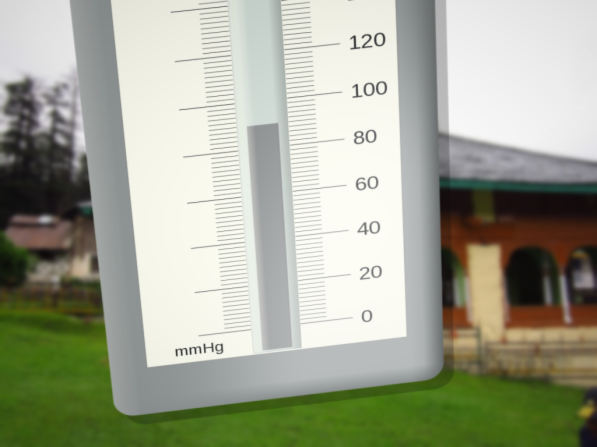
90mmHg
